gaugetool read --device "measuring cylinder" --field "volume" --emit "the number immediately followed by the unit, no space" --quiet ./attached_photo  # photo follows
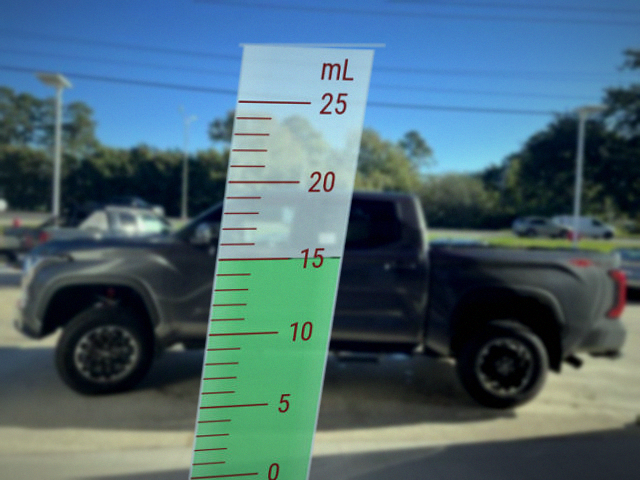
15mL
